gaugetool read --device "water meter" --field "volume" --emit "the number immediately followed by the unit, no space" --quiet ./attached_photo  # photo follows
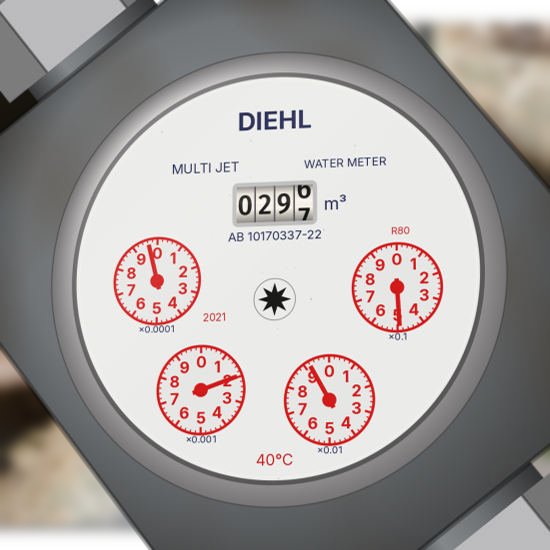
296.4919m³
